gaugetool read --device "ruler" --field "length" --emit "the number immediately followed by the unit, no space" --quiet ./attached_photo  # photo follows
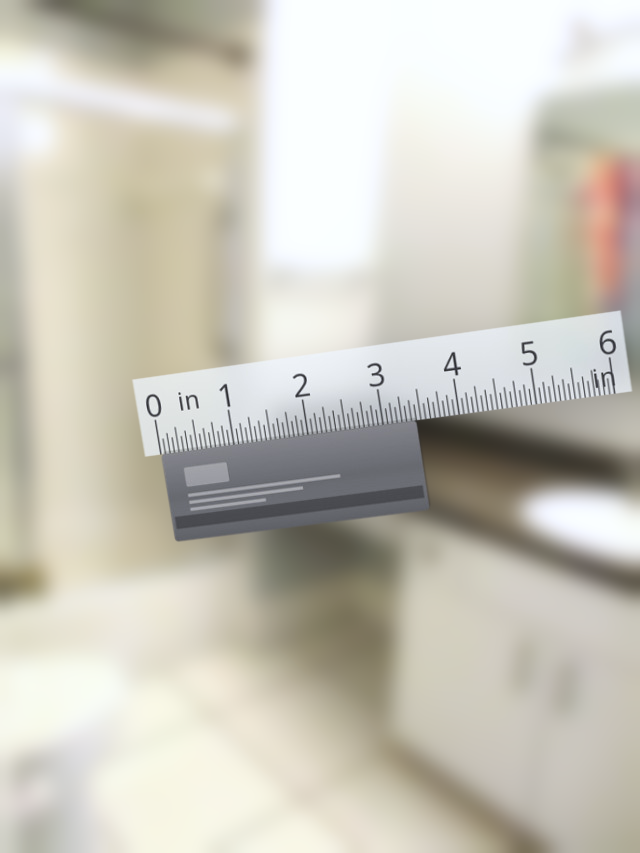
3.4375in
